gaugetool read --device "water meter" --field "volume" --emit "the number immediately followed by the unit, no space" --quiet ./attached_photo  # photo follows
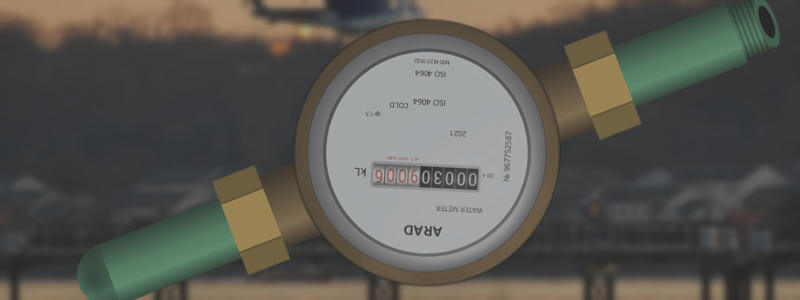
30.9006kL
